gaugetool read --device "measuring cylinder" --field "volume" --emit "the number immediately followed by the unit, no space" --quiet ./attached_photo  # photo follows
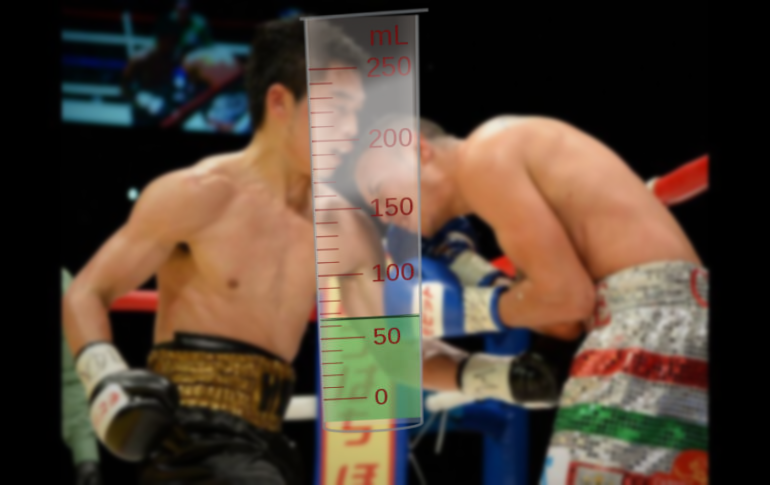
65mL
